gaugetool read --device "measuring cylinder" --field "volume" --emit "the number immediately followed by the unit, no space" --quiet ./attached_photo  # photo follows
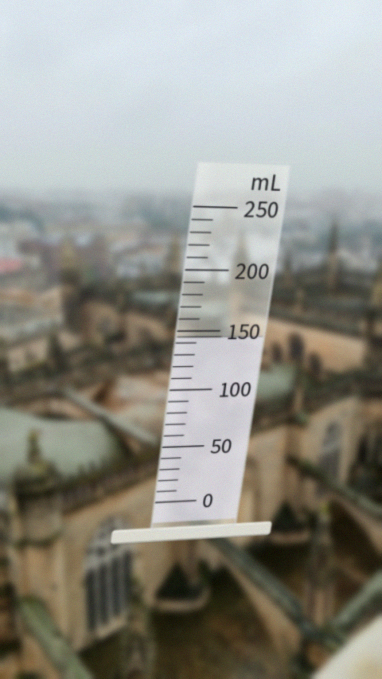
145mL
